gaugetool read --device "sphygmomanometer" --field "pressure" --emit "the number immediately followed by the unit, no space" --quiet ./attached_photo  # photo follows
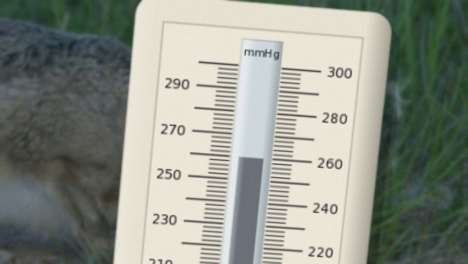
260mmHg
